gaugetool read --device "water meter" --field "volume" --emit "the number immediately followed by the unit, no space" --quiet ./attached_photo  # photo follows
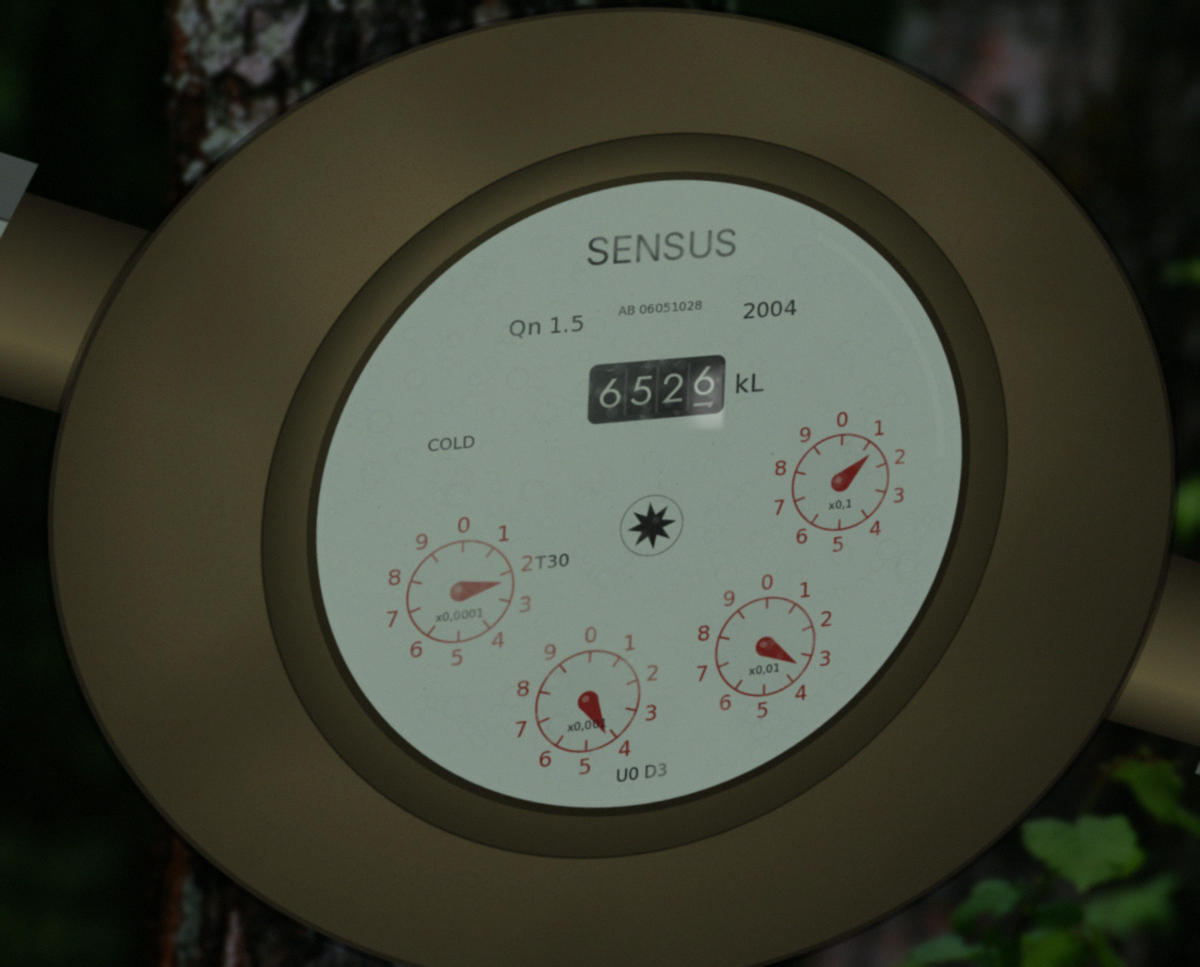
6526.1342kL
